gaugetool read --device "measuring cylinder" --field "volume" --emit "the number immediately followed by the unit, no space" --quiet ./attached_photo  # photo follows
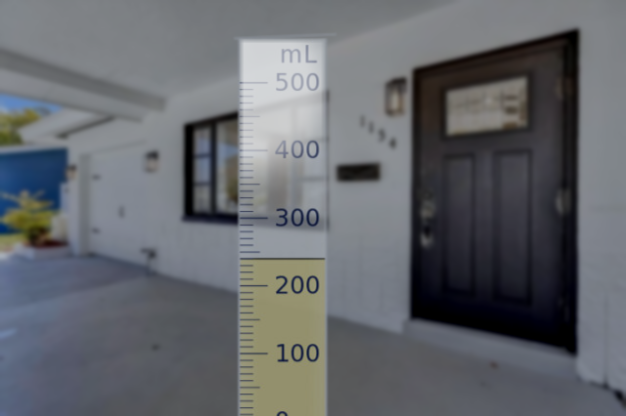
240mL
